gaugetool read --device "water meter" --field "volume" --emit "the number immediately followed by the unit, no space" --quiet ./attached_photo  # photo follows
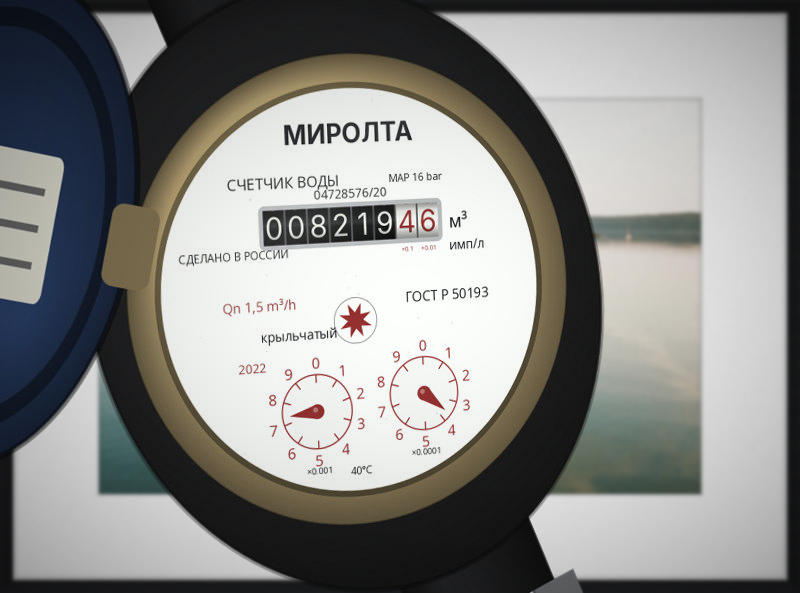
8219.4673m³
